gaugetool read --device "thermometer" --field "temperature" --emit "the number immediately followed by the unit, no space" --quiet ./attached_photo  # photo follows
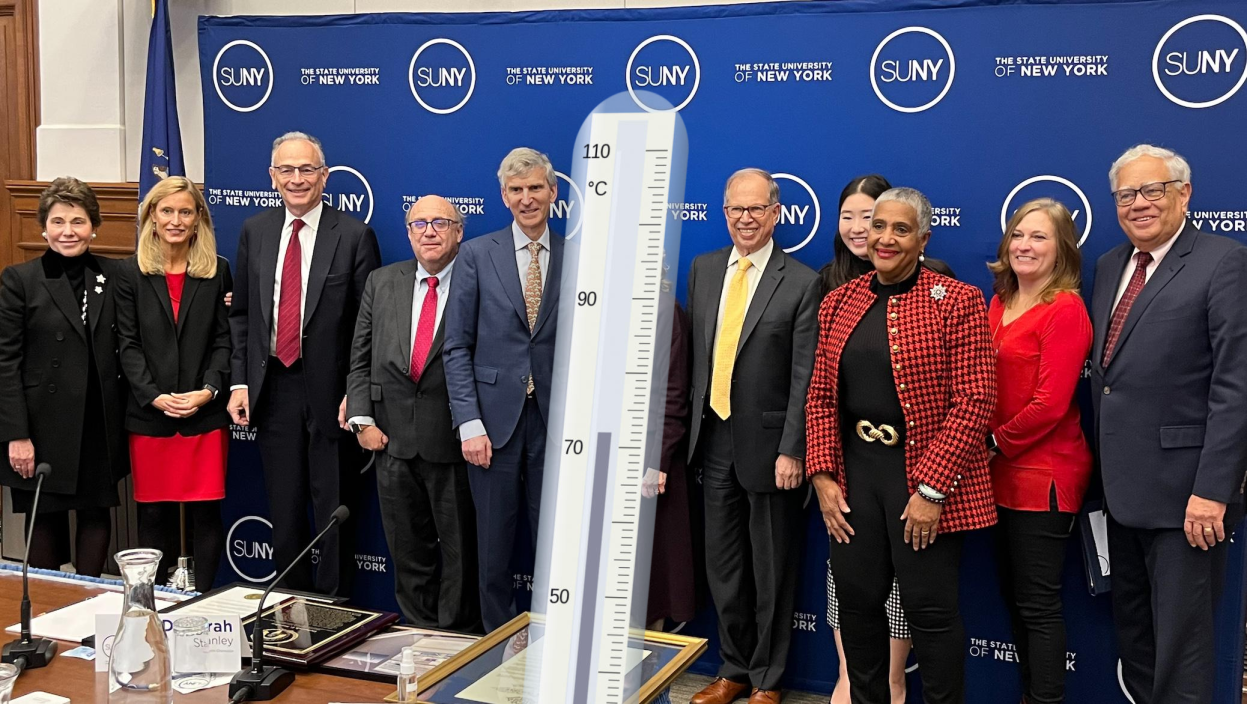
72°C
